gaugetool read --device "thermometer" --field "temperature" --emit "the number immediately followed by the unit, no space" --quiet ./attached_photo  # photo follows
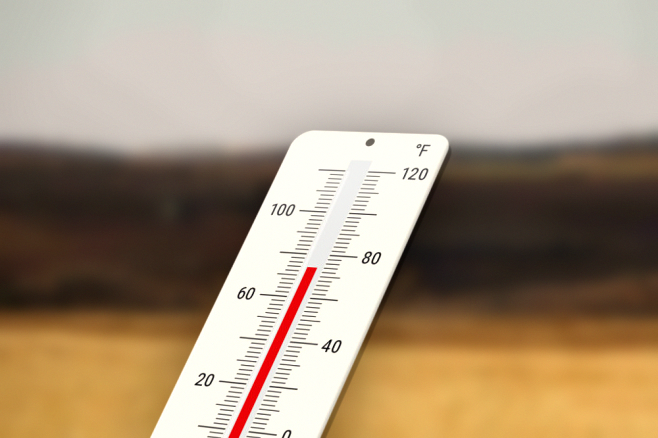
74°F
